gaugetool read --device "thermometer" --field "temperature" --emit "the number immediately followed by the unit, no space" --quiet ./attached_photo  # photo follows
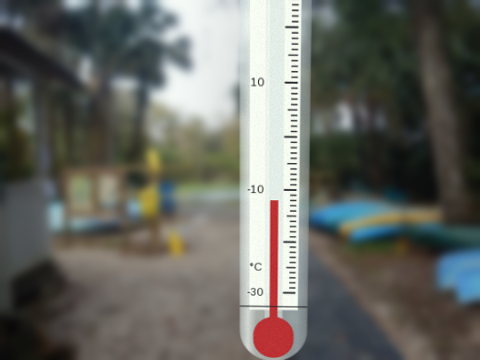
-12°C
